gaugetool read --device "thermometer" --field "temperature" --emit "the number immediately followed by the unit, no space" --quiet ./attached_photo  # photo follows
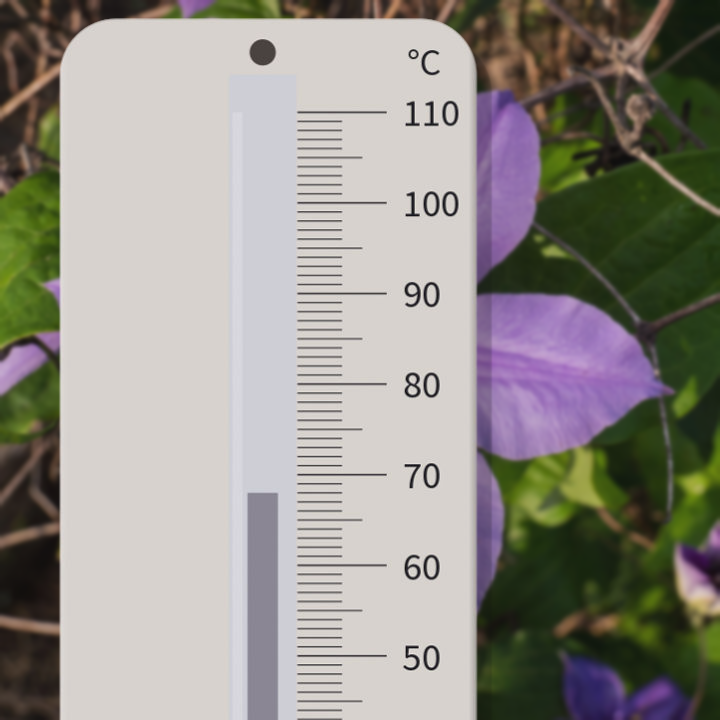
68°C
